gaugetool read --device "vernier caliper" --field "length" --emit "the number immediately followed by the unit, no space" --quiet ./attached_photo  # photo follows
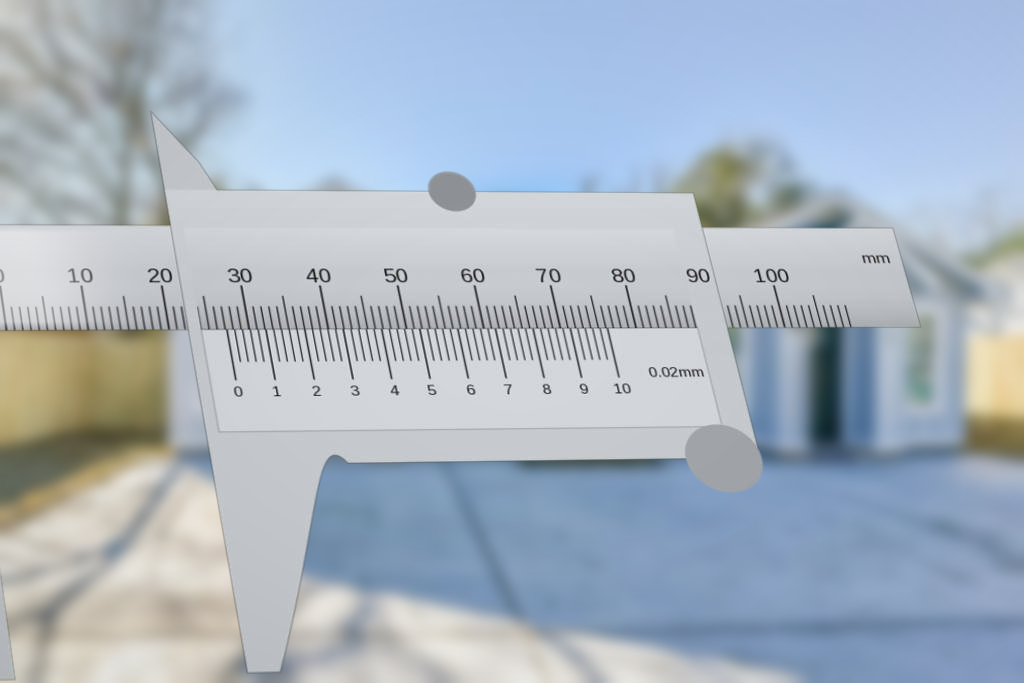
27.2mm
